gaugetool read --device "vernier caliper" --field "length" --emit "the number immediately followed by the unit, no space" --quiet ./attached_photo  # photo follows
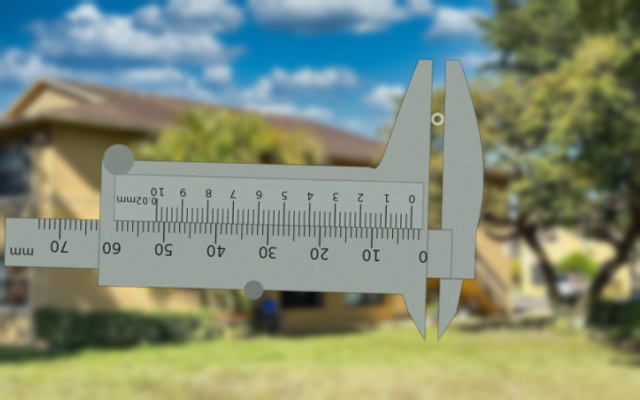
2.5mm
